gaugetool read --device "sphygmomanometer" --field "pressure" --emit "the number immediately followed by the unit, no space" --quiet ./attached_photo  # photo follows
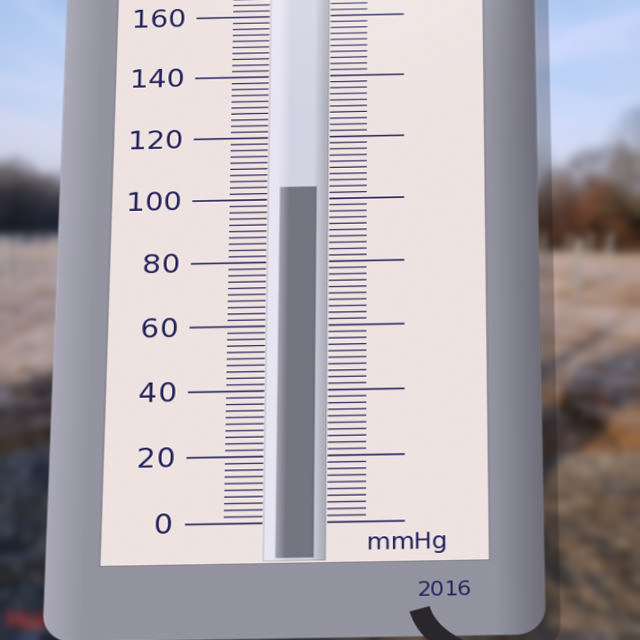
104mmHg
